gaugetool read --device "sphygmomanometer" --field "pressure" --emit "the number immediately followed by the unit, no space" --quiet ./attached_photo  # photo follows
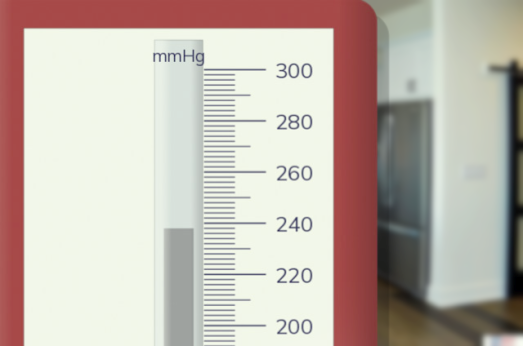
238mmHg
